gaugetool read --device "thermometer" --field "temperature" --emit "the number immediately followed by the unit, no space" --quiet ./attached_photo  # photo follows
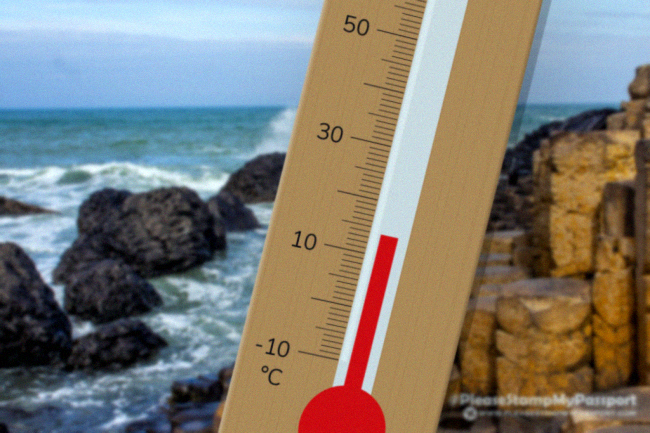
14°C
